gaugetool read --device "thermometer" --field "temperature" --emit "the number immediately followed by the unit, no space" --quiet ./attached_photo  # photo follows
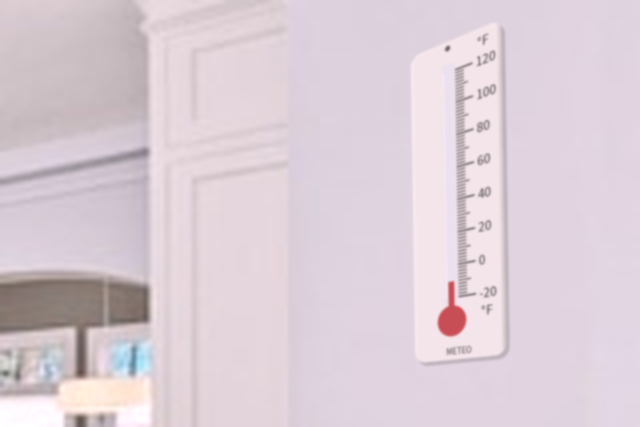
-10°F
